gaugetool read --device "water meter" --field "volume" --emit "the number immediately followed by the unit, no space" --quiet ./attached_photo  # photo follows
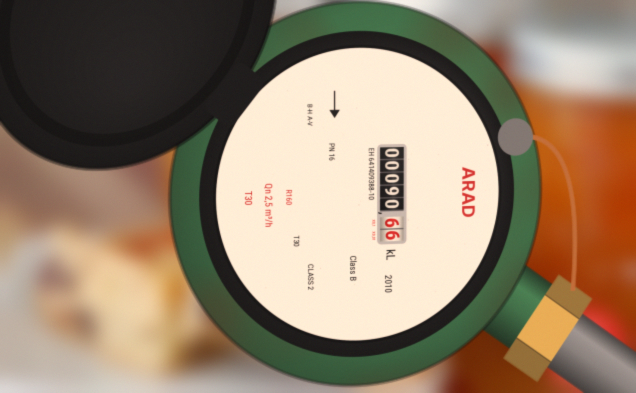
90.66kL
